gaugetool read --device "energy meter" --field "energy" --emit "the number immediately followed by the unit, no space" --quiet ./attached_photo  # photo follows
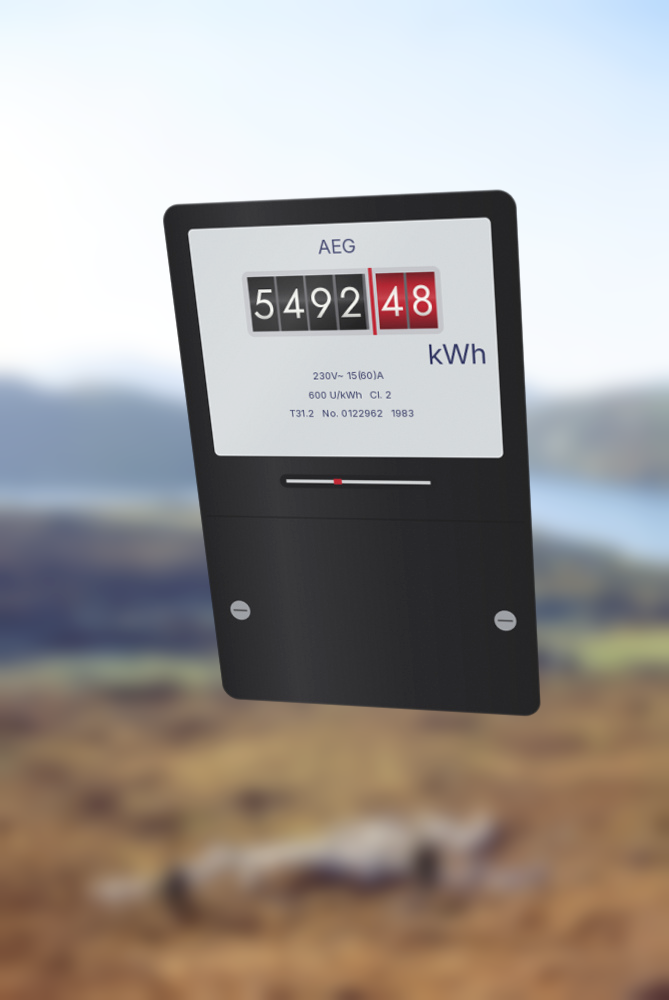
5492.48kWh
